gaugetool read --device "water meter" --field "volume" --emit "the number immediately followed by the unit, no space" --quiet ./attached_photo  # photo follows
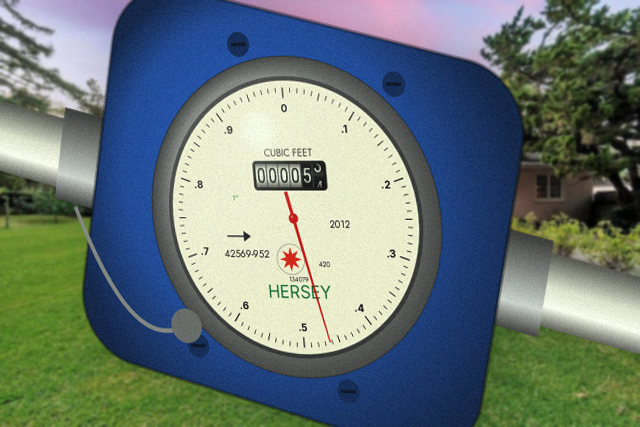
53.46ft³
